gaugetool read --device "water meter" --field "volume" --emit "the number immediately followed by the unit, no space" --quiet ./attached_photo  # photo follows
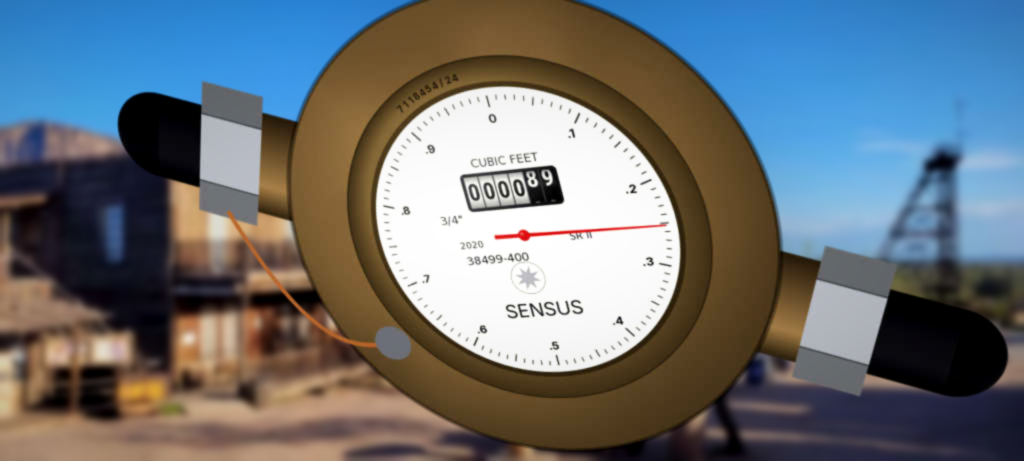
89.25ft³
